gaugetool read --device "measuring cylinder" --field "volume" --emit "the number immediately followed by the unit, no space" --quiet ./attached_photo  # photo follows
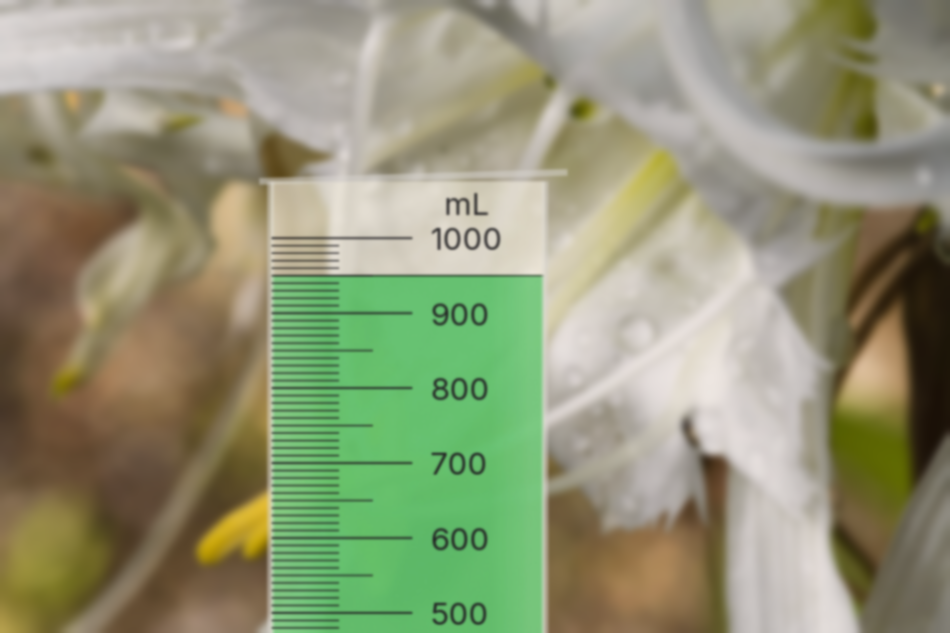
950mL
